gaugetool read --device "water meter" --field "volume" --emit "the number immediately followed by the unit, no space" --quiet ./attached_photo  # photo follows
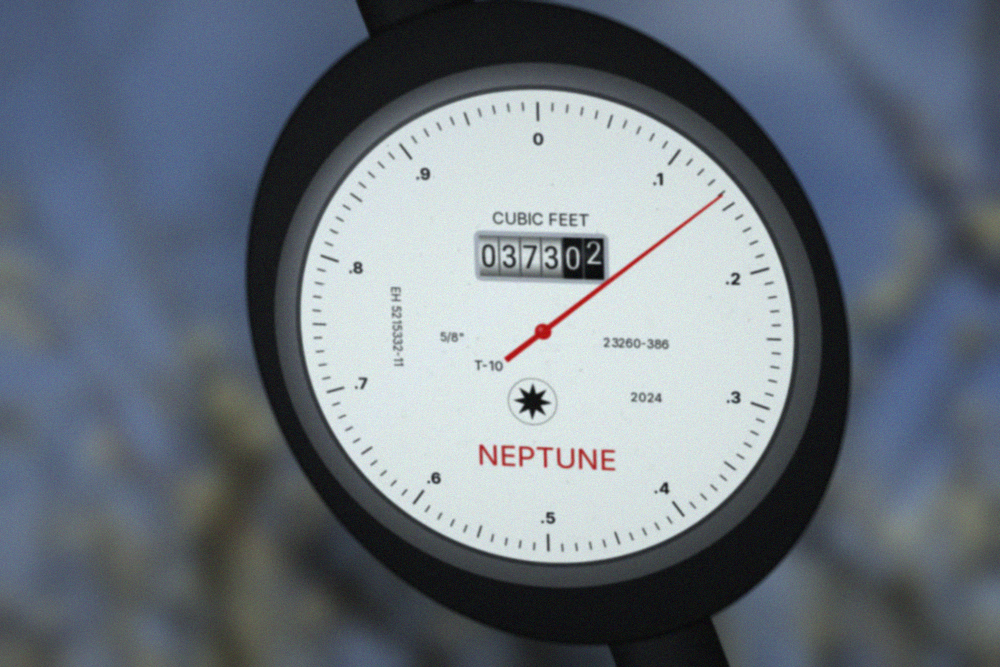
37302.14ft³
